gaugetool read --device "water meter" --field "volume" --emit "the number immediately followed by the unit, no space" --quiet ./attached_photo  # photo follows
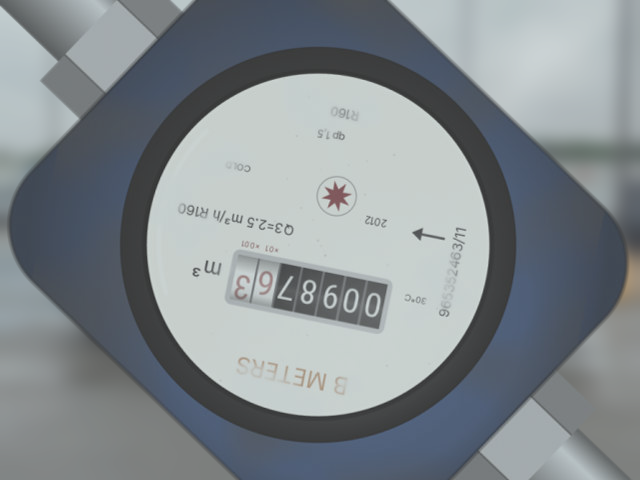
987.63m³
